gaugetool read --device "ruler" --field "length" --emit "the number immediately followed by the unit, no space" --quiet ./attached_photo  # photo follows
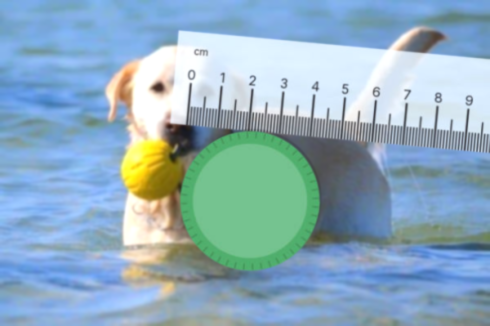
4.5cm
